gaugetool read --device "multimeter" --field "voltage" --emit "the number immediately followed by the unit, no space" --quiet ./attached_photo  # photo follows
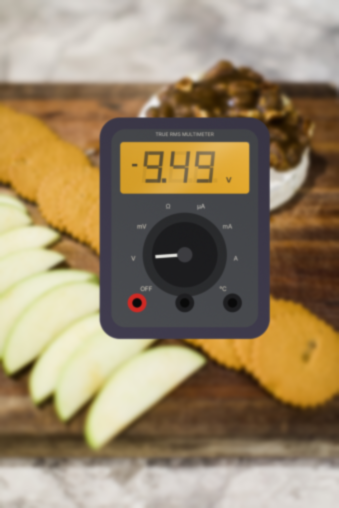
-9.49V
